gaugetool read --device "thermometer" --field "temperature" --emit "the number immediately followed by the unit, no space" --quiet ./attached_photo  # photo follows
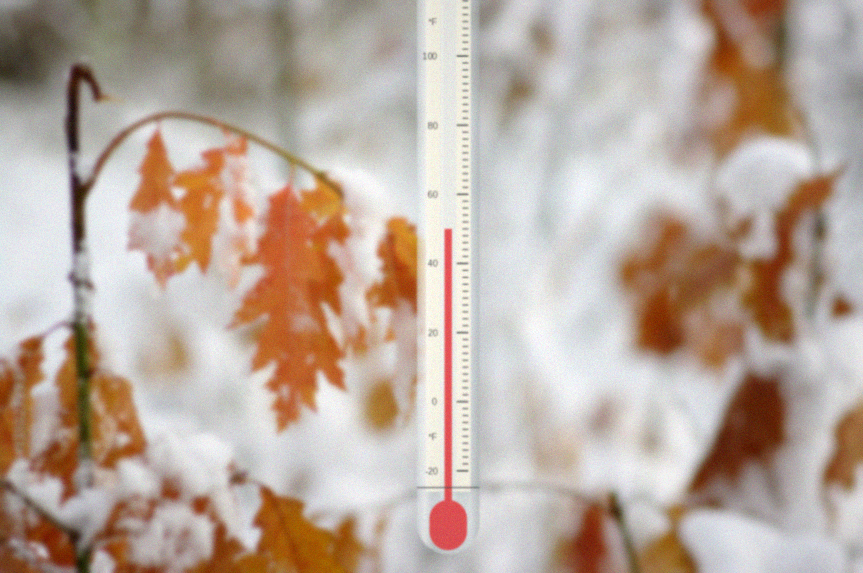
50°F
